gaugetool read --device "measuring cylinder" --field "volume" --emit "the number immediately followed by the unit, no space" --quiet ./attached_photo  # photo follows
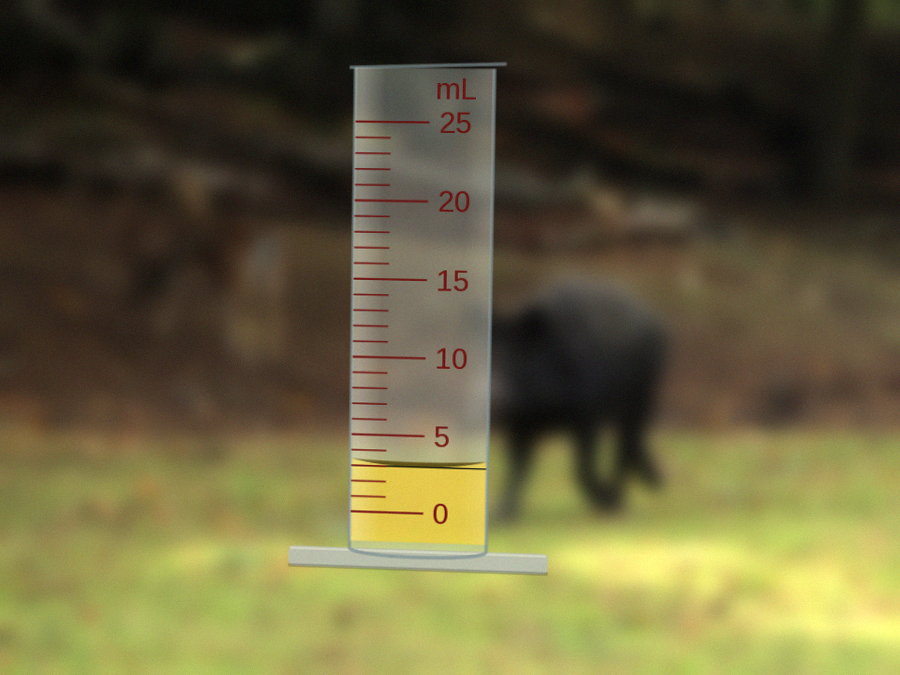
3mL
